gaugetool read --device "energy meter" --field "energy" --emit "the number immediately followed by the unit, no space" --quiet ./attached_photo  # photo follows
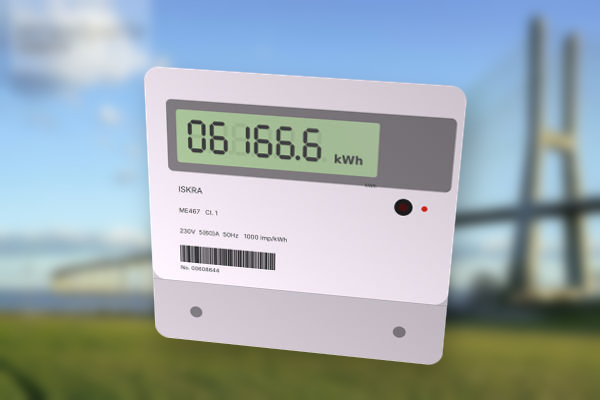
6166.6kWh
